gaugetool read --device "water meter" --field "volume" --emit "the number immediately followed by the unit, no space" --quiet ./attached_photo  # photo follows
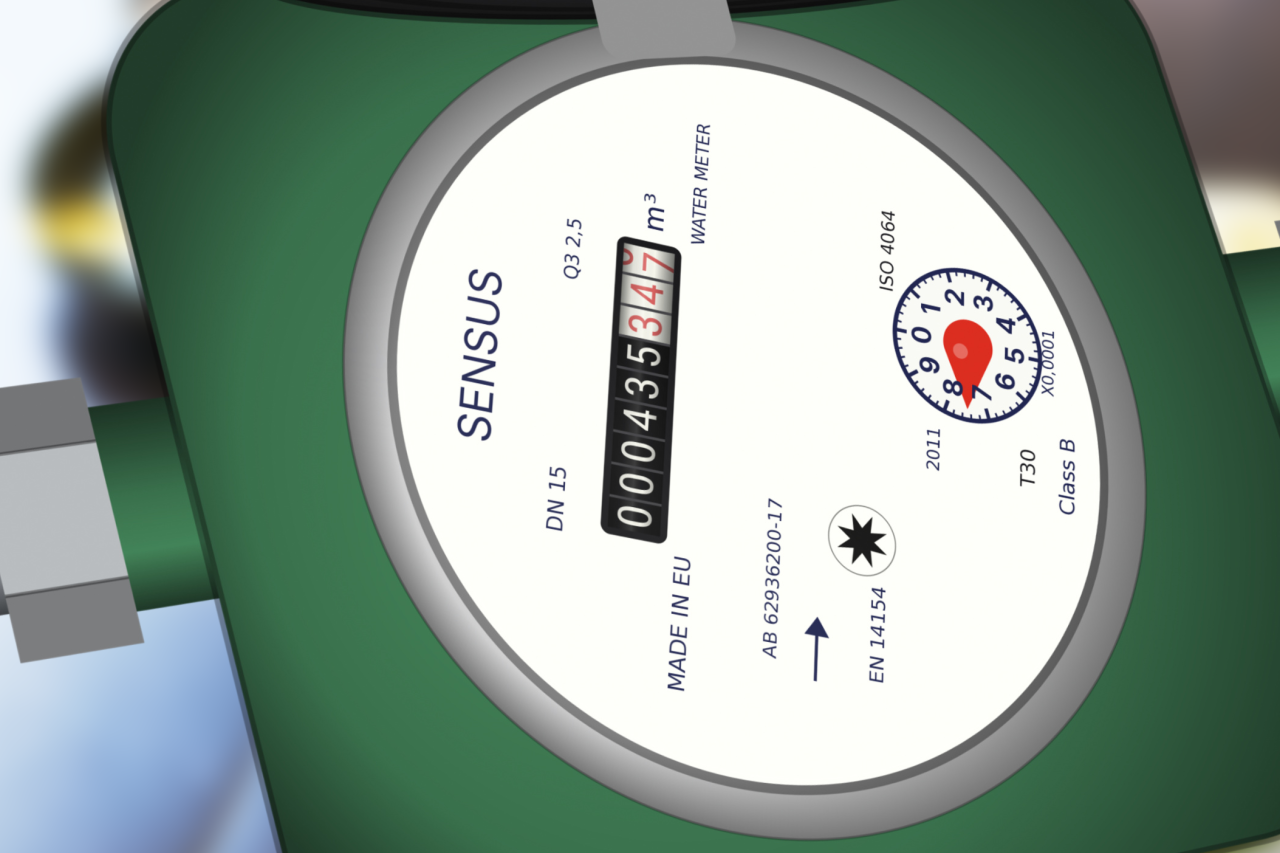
435.3467m³
